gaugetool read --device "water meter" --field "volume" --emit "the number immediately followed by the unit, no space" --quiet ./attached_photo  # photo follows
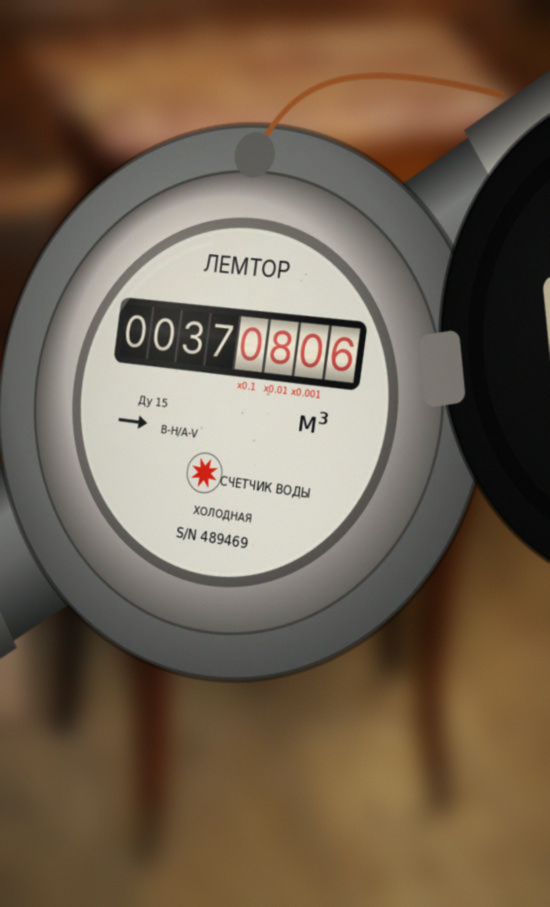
37.0806m³
